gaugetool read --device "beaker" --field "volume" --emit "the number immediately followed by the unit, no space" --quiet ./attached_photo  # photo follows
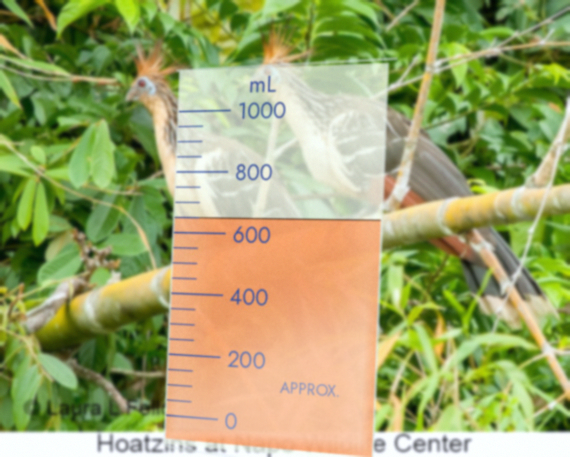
650mL
